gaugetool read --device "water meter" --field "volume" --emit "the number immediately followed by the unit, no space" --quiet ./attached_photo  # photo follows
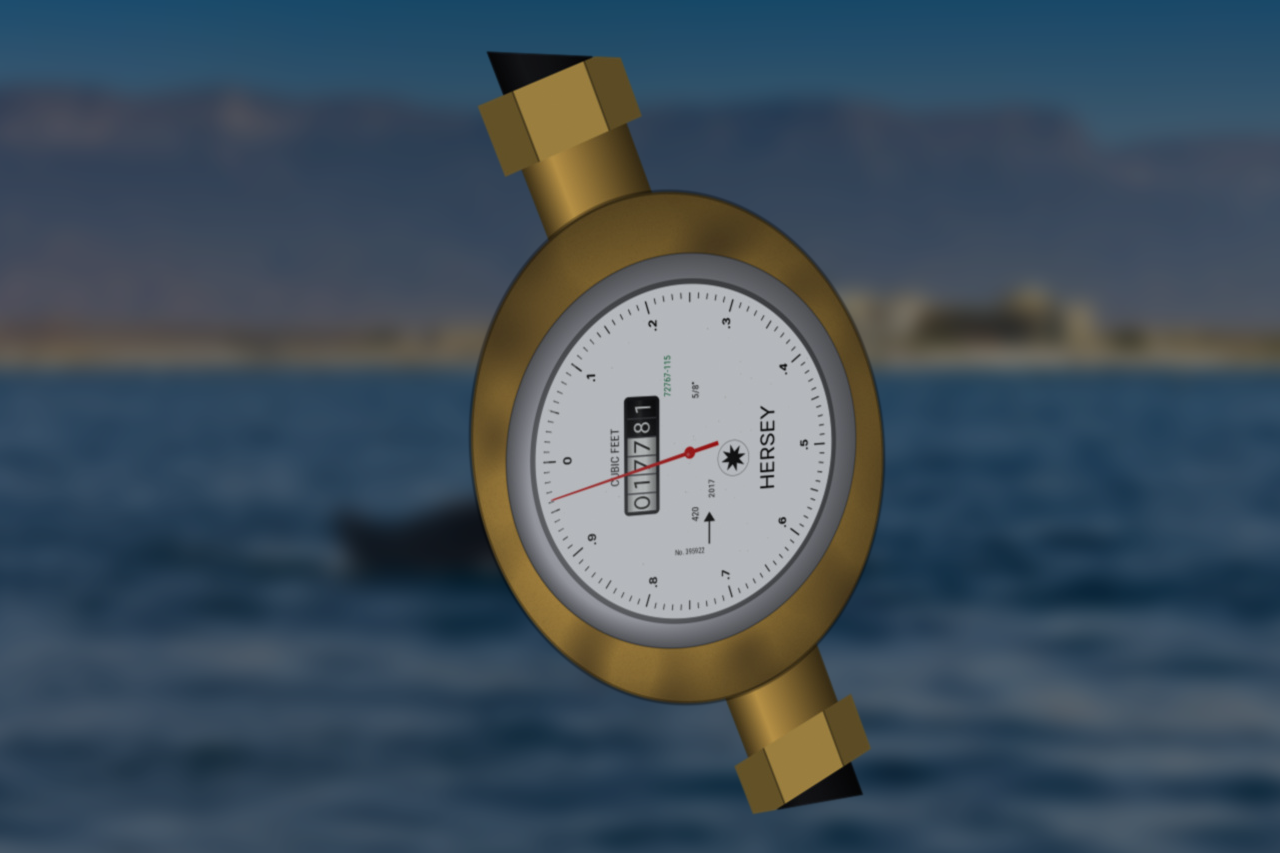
17780.96ft³
